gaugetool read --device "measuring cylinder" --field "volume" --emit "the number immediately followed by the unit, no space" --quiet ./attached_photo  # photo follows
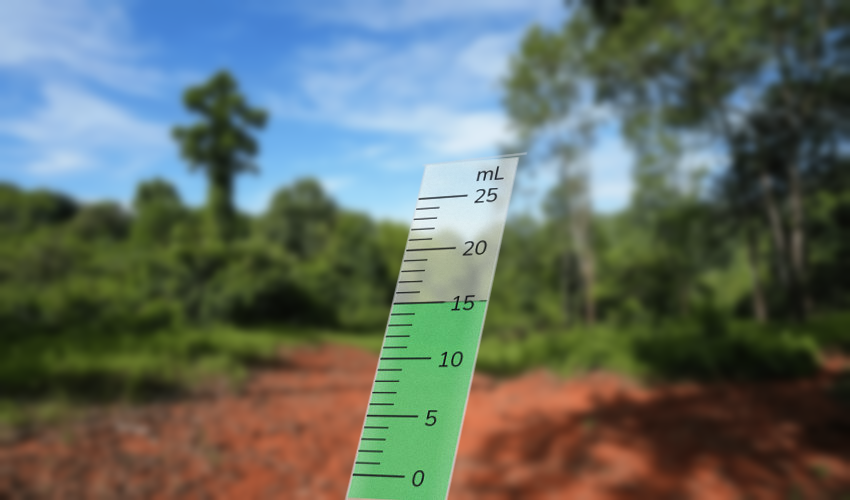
15mL
